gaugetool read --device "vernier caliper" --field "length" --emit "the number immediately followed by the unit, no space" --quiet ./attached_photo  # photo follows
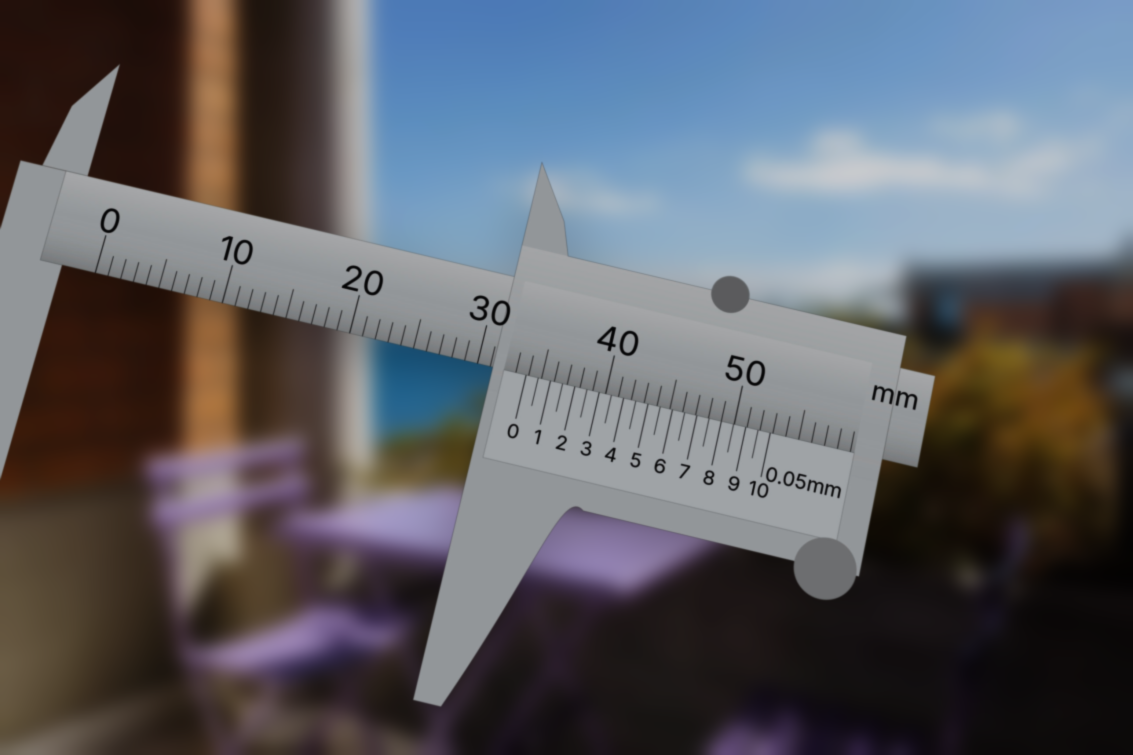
33.8mm
